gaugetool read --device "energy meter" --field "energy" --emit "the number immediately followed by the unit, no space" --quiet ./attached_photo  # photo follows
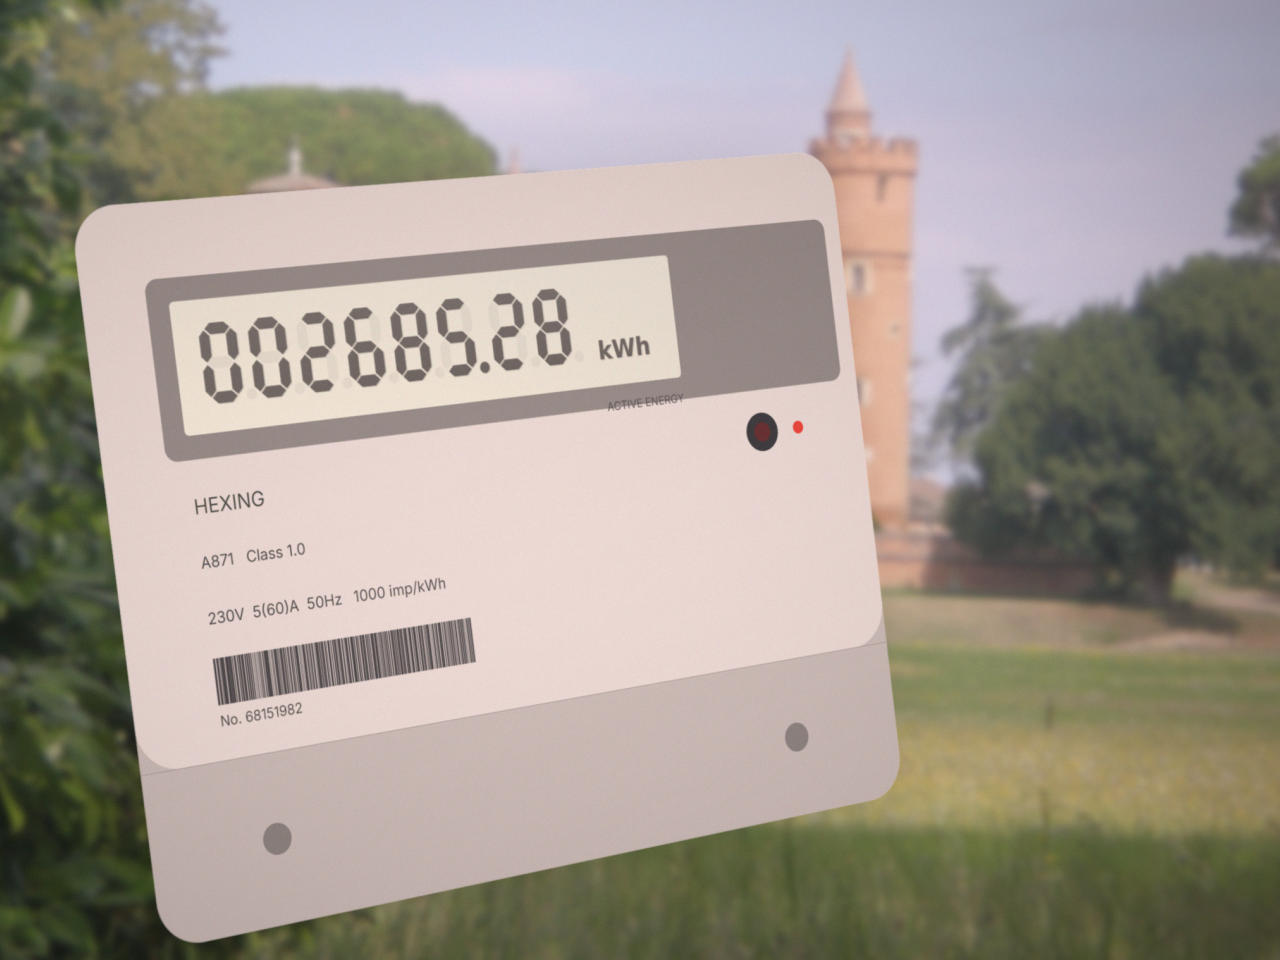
2685.28kWh
